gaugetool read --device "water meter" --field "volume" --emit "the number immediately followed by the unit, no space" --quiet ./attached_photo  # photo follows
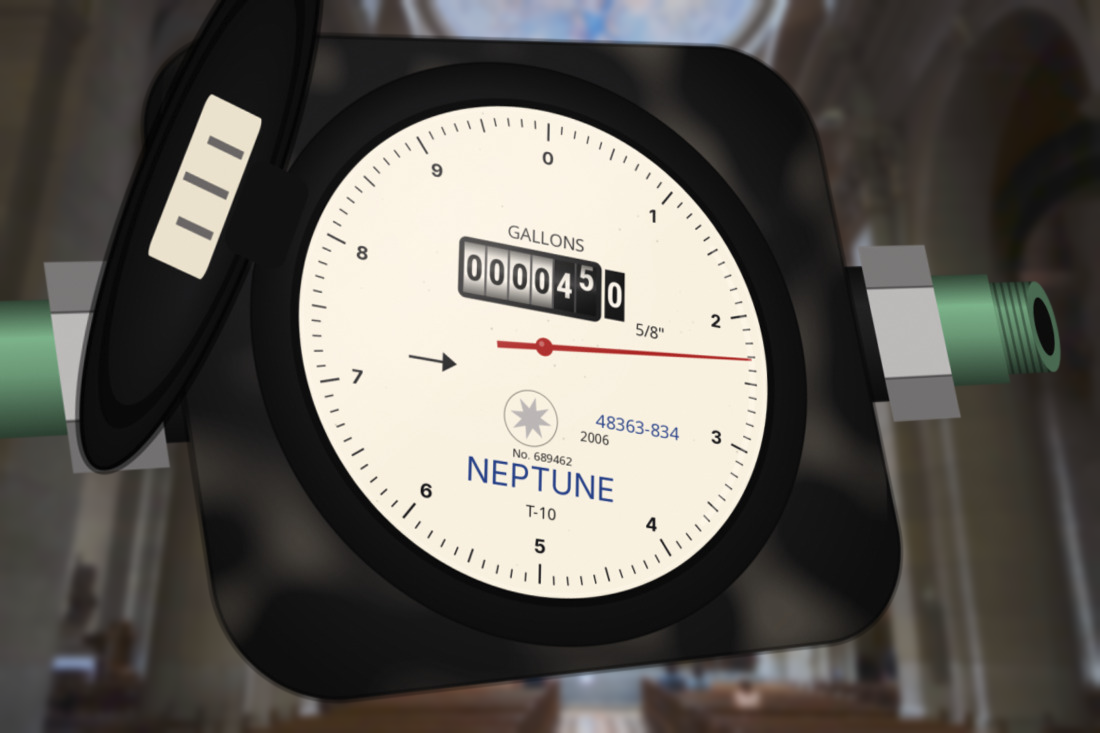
452.3gal
